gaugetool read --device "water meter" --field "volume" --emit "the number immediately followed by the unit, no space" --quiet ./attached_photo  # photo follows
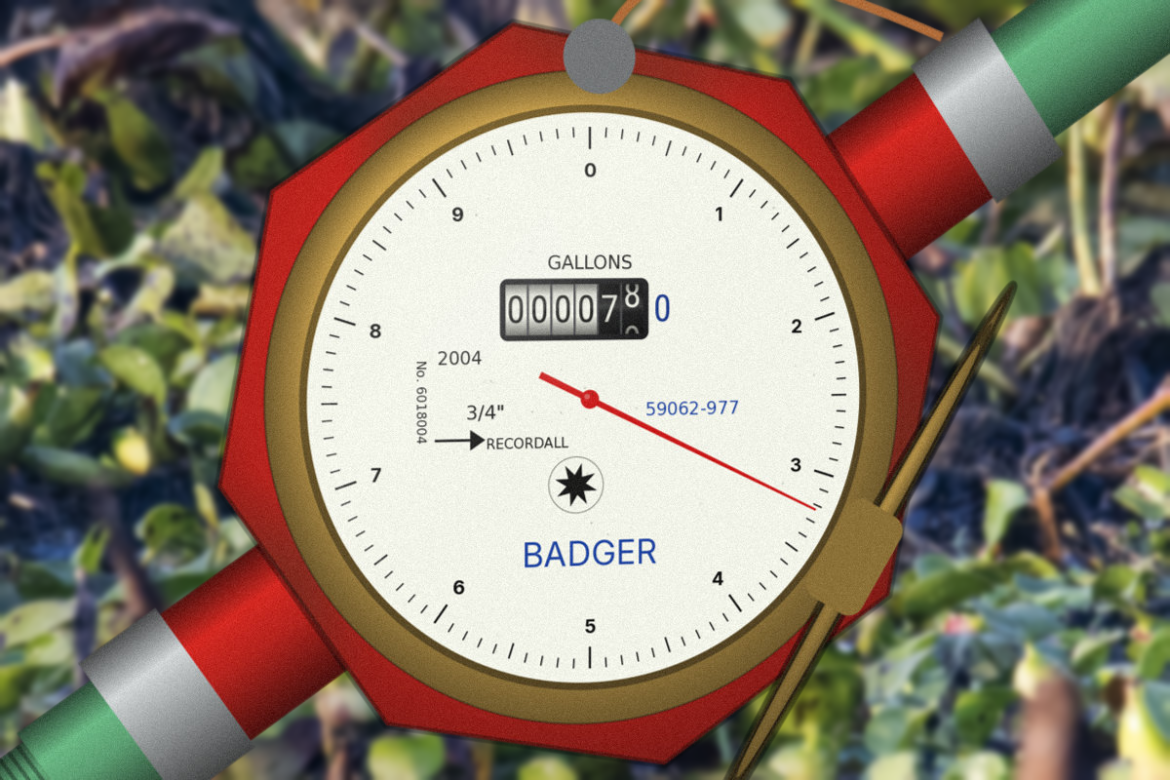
783.2gal
